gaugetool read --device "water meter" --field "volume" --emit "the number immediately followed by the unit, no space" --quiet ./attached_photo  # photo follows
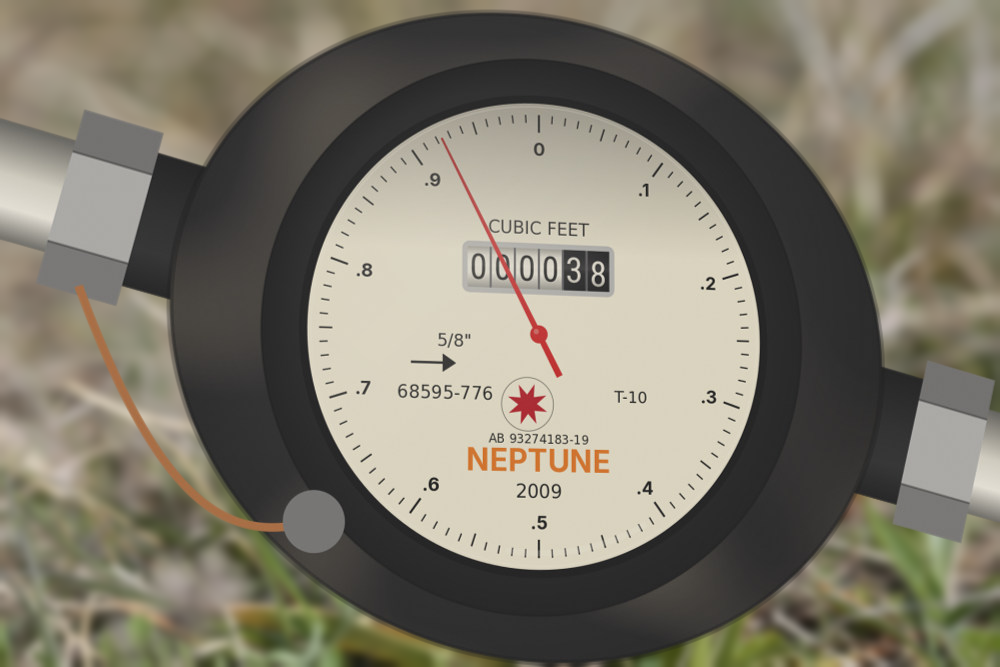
37.92ft³
